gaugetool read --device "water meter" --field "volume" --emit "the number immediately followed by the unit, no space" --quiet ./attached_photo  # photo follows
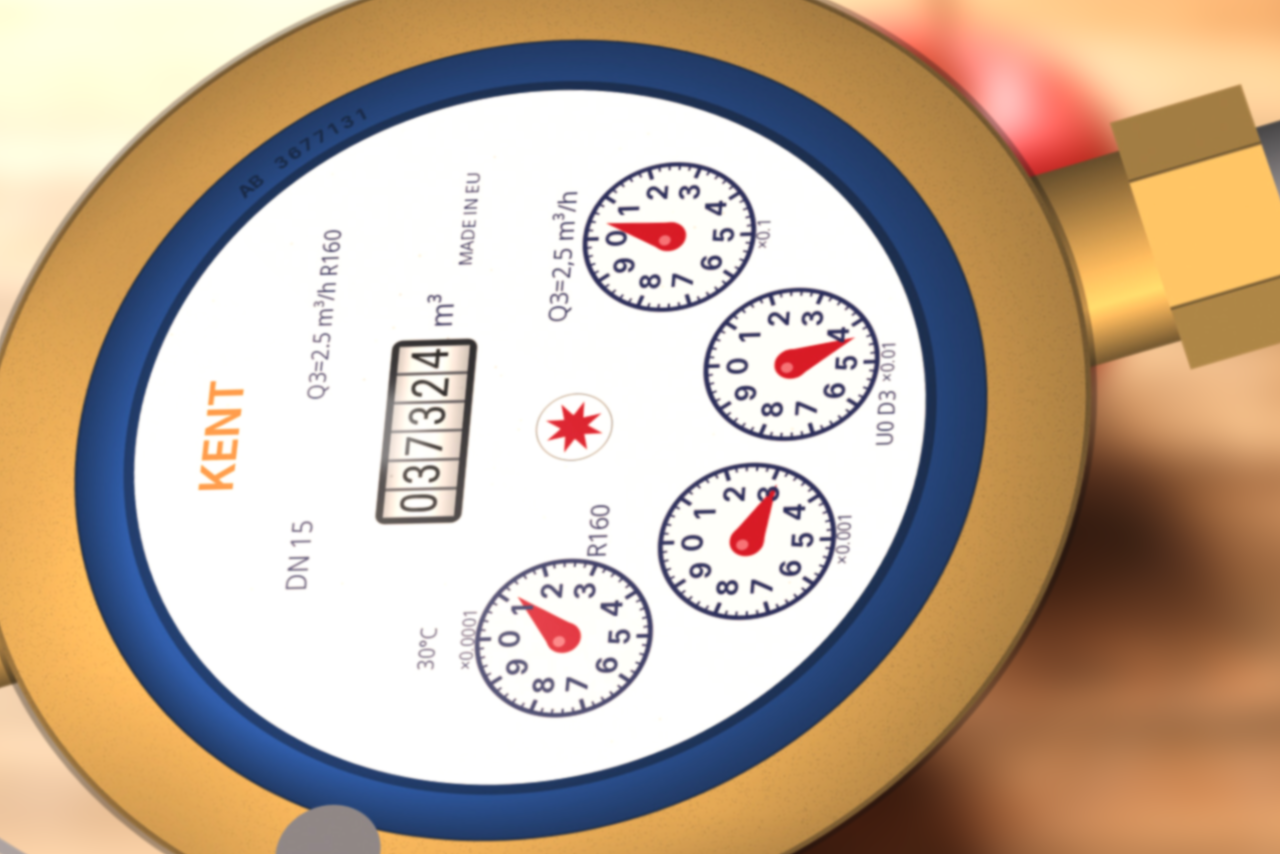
37324.0431m³
